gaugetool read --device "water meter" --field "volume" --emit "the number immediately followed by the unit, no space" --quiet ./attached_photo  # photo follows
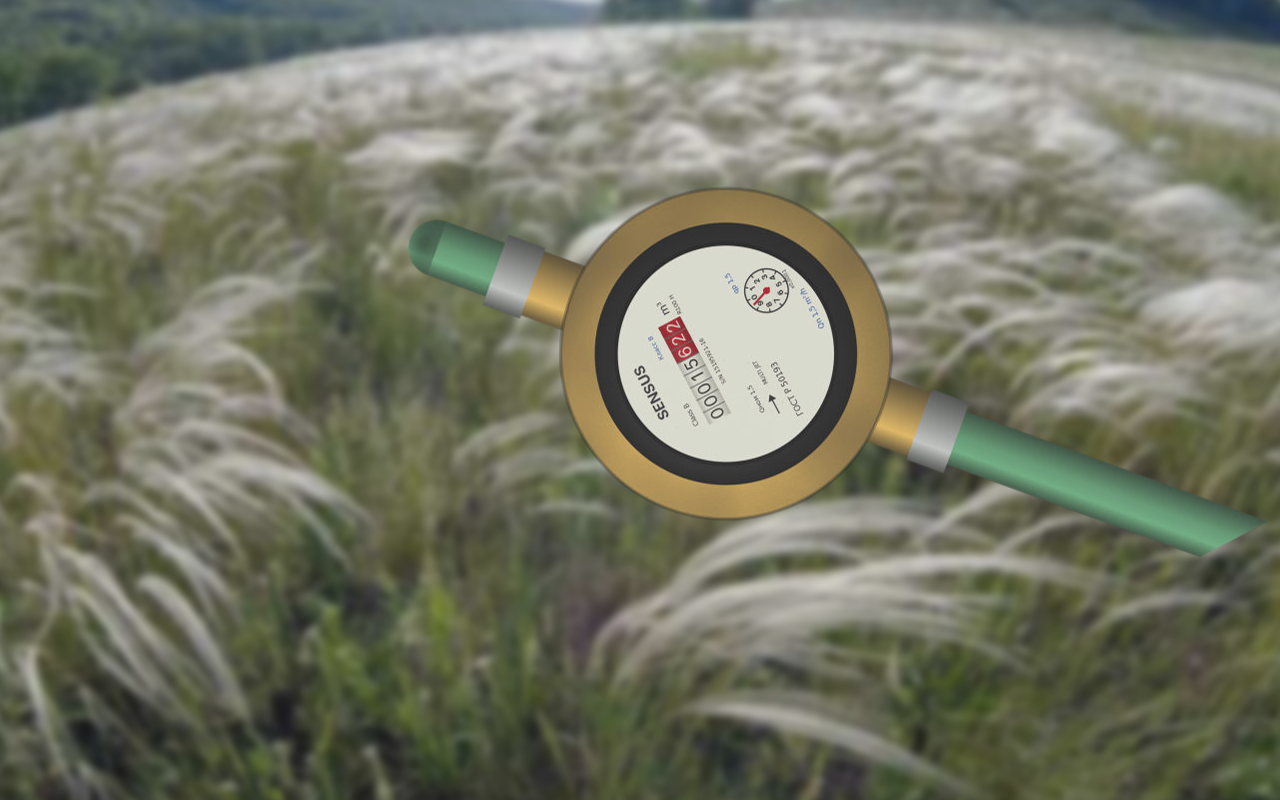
15.6219m³
